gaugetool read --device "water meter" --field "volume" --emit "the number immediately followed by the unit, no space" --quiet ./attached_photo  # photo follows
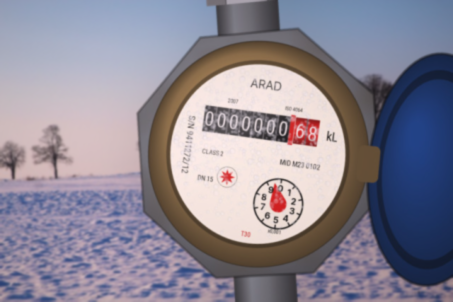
0.679kL
